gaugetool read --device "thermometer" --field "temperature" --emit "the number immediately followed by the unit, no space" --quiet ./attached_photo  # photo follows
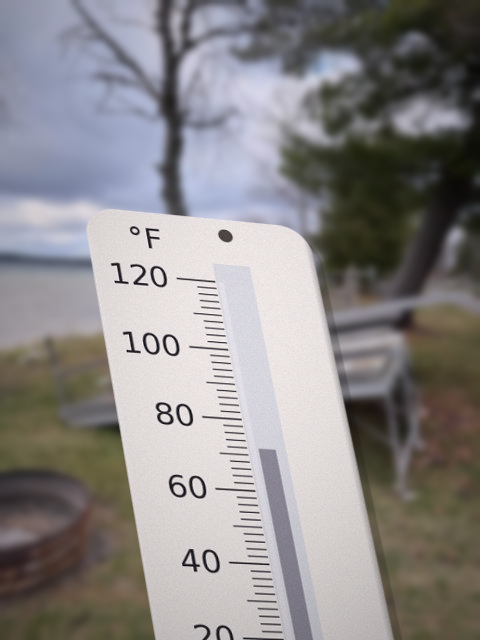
72°F
